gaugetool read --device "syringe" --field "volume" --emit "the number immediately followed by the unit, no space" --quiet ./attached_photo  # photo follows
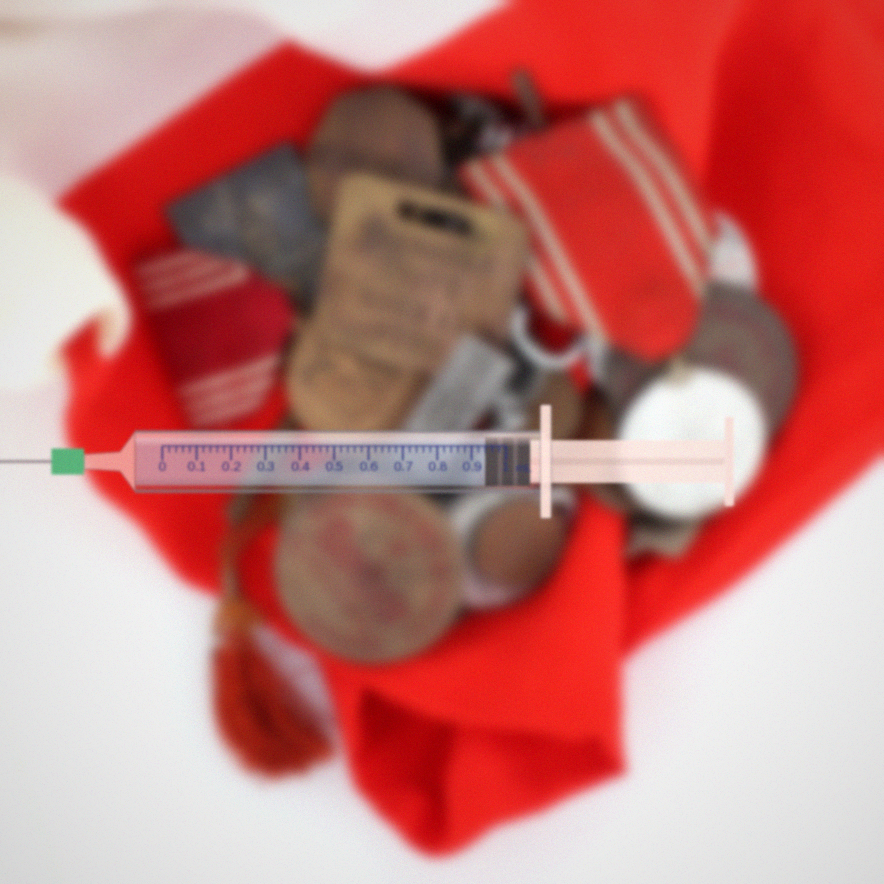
0.94mL
